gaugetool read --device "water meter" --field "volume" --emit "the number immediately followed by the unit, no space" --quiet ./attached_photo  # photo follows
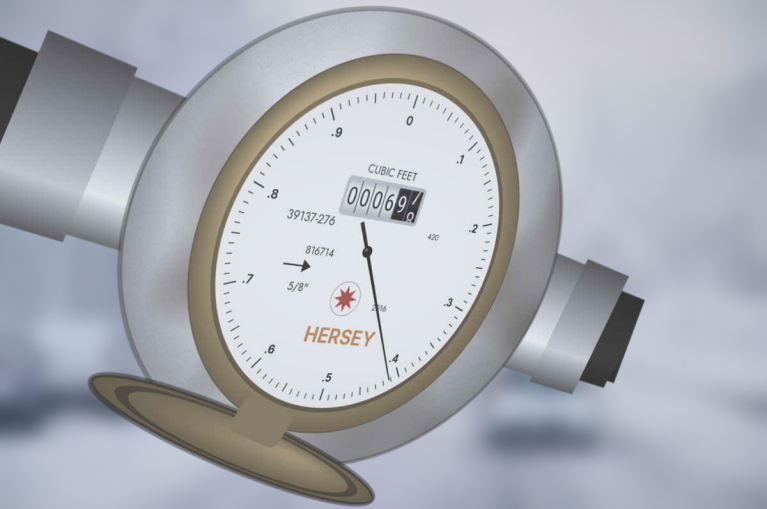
697.41ft³
